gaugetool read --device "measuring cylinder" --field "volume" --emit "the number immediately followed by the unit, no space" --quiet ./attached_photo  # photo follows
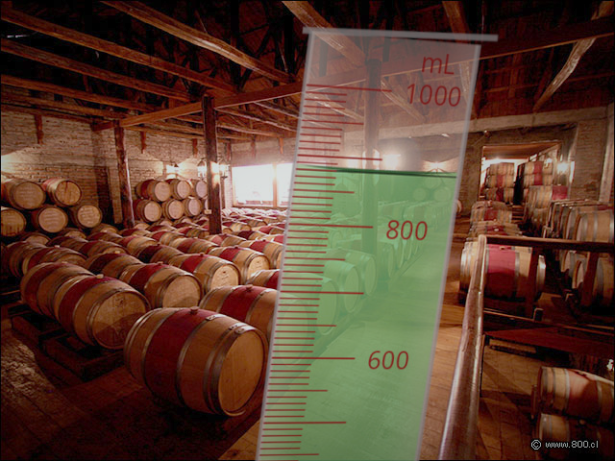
880mL
